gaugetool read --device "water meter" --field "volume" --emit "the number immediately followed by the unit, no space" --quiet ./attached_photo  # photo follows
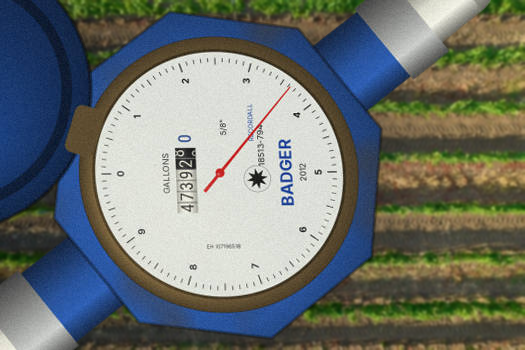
4739283.6gal
